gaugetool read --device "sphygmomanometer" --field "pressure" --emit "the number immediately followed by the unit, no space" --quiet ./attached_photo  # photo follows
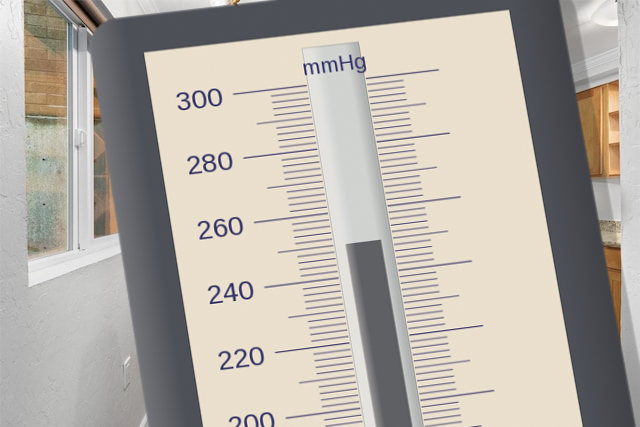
250mmHg
